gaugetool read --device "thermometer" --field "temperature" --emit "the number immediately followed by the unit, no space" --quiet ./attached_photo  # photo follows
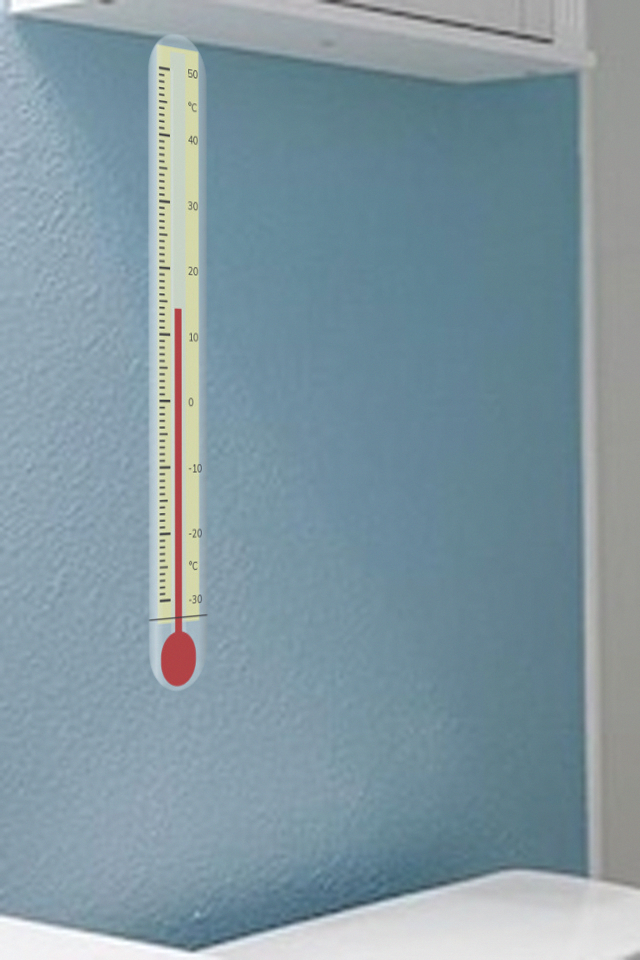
14°C
